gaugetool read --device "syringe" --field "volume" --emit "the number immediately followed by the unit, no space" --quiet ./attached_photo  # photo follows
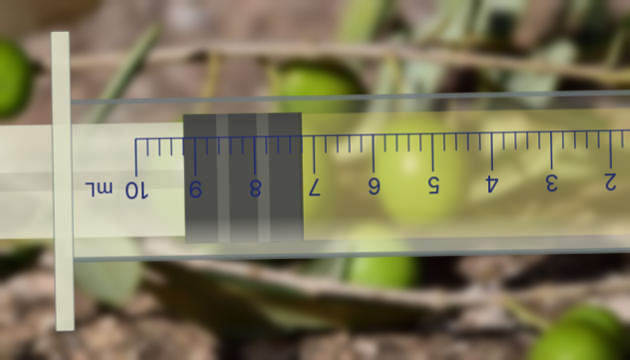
7.2mL
